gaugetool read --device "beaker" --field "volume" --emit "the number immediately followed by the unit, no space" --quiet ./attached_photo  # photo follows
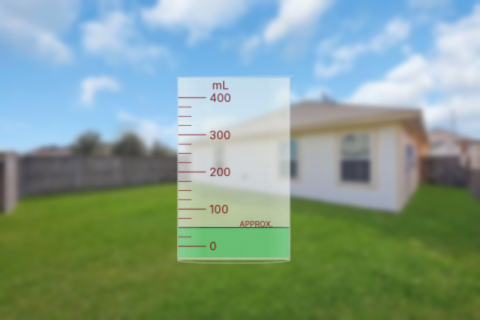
50mL
